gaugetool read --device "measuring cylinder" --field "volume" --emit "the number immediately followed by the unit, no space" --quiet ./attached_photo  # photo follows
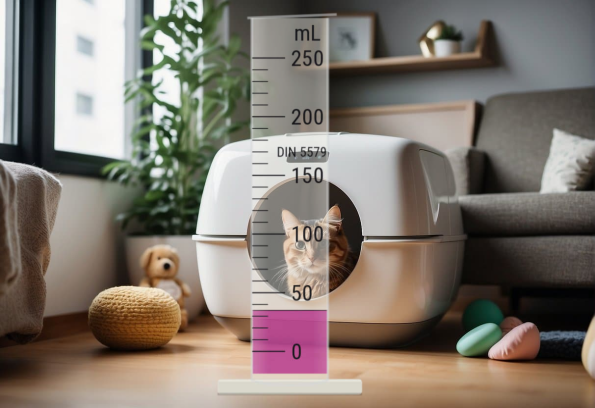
35mL
